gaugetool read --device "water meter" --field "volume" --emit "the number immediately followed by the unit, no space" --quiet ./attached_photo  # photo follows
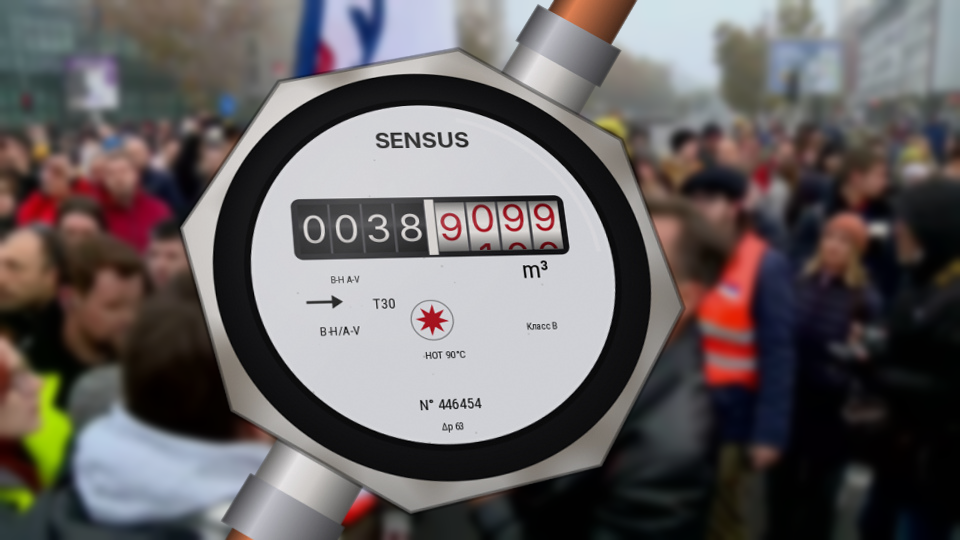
38.9099m³
